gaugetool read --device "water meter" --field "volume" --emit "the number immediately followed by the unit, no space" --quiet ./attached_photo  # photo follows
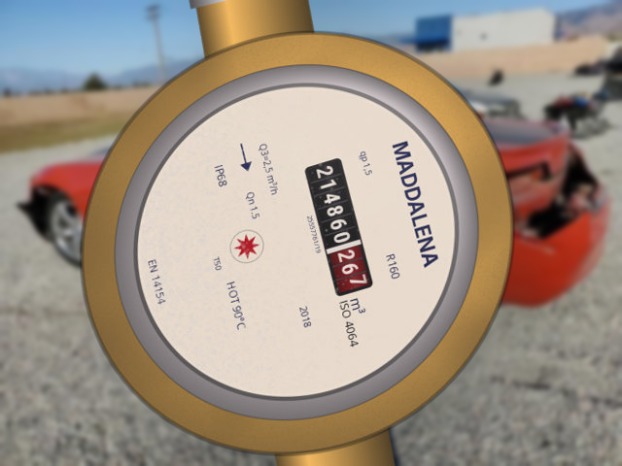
214860.267m³
